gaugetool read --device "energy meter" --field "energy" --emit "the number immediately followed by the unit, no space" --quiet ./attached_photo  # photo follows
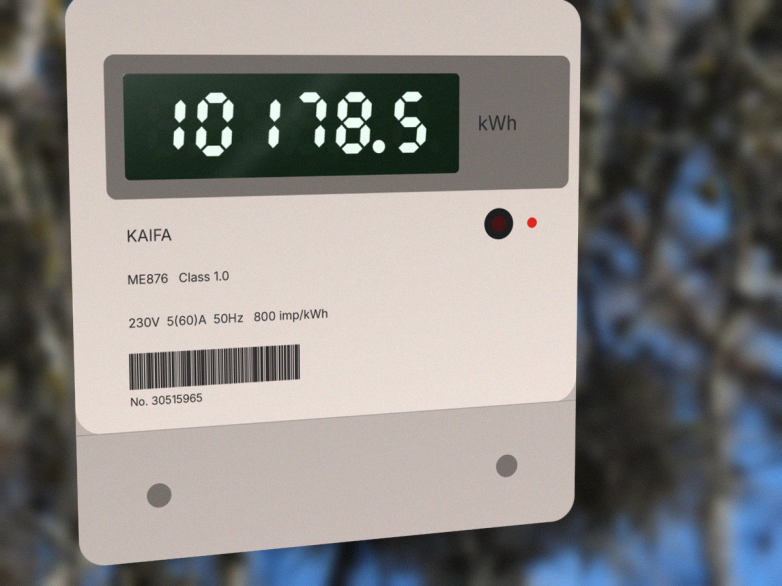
10178.5kWh
